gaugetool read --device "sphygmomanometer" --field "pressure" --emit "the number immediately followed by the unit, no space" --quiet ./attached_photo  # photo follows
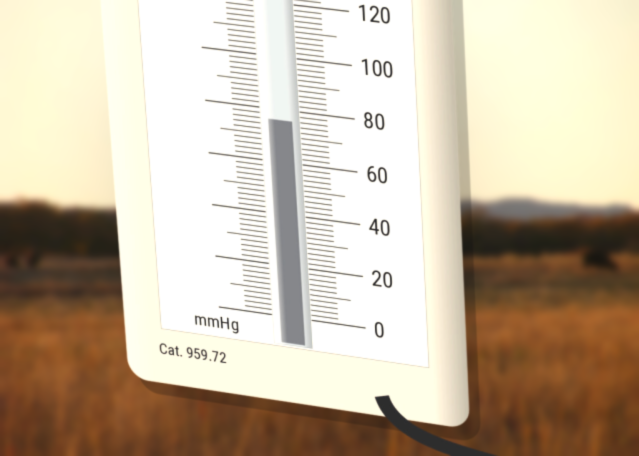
76mmHg
